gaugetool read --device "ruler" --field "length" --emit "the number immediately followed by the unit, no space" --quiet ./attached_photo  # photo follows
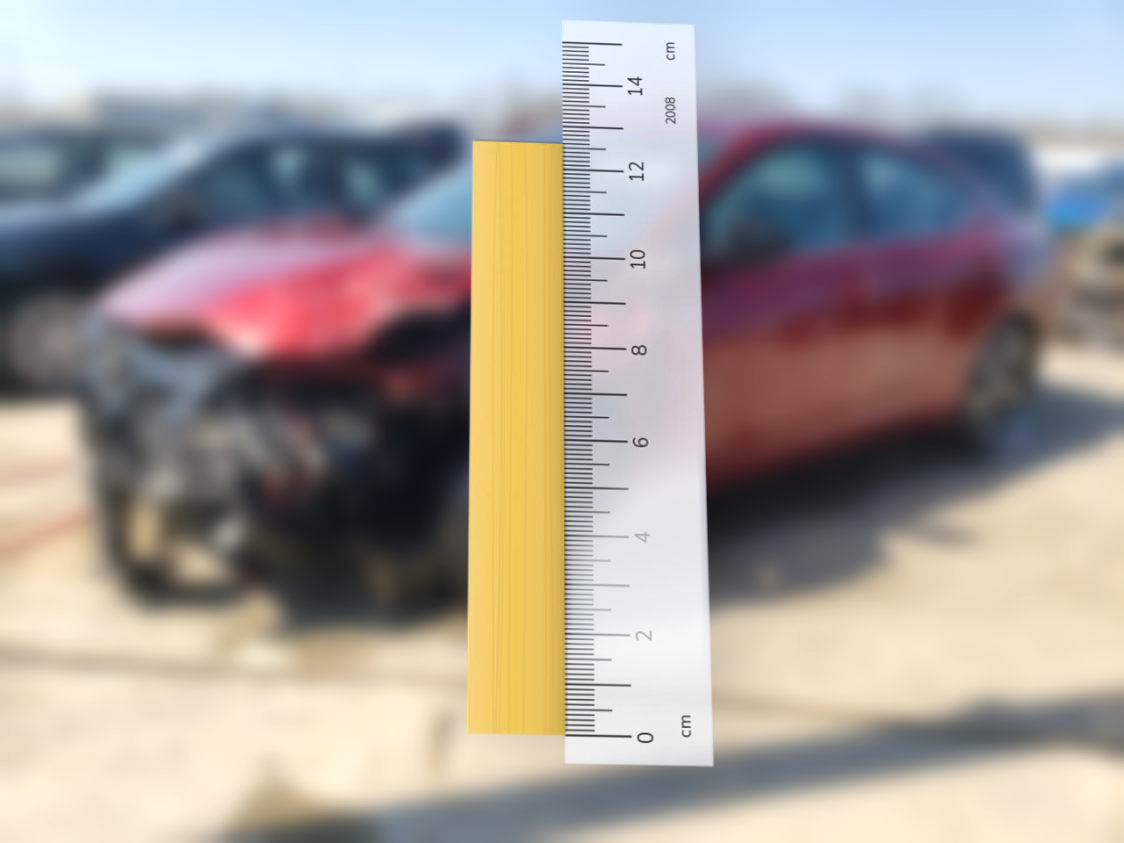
12.6cm
